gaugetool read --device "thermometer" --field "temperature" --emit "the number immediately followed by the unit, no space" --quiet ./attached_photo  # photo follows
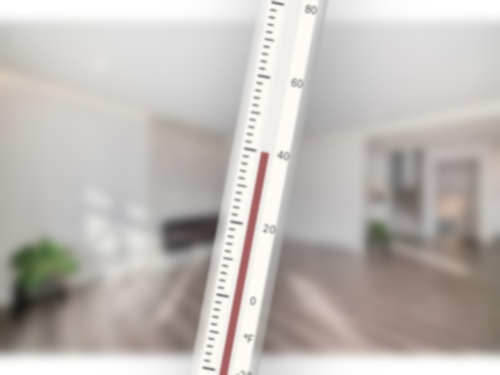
40°F
